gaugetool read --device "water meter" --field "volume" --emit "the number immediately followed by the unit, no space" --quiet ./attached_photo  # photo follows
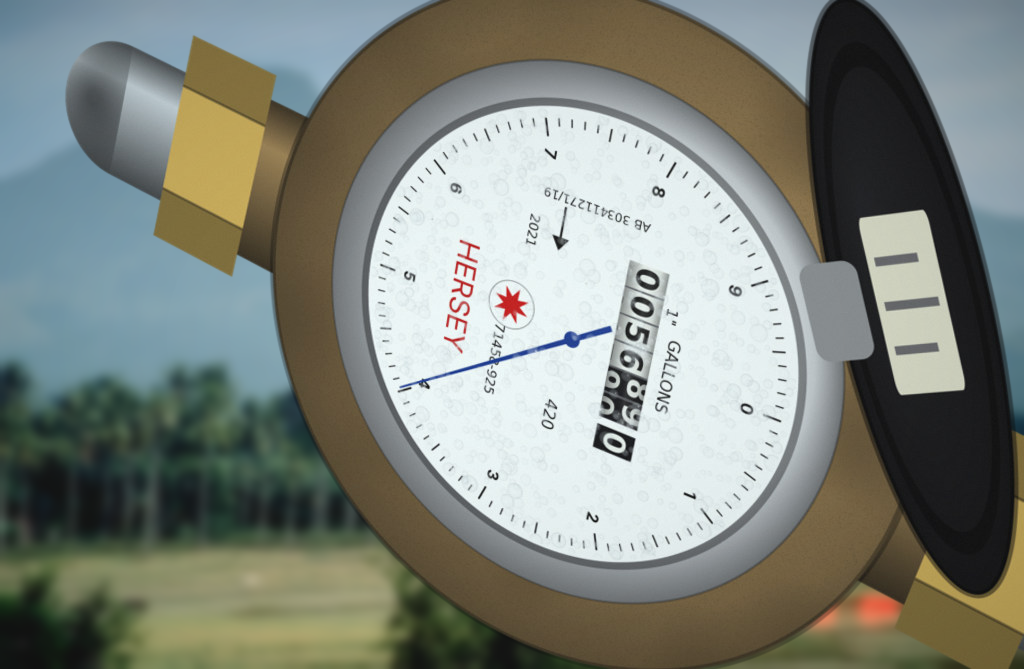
56894.0gal
